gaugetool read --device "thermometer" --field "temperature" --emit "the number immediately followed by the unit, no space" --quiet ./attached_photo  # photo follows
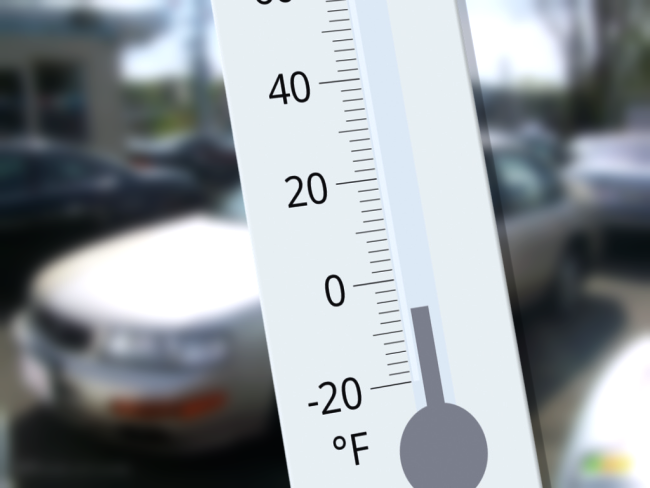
-6°F
